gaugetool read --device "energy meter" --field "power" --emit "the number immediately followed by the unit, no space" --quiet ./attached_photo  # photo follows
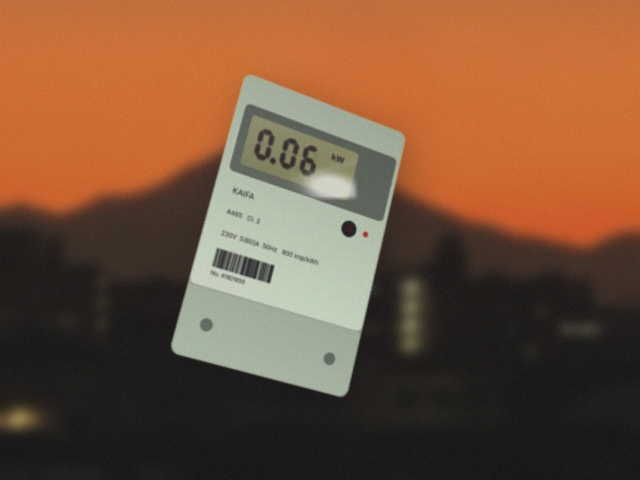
0.06kW
